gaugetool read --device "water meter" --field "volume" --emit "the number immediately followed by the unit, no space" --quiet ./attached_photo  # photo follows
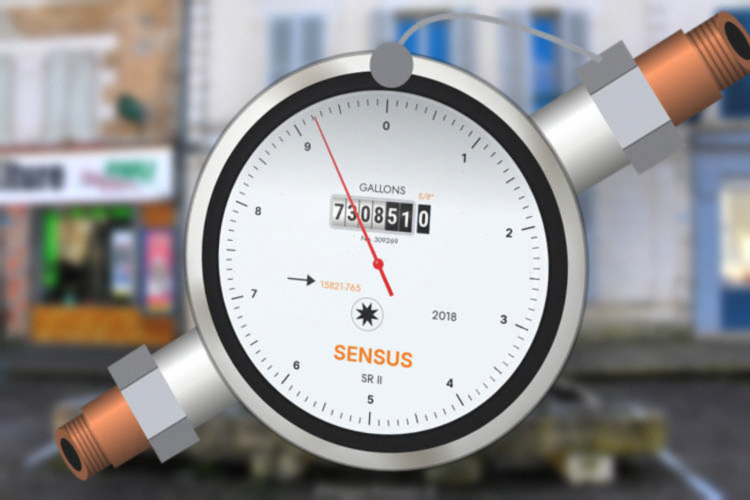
7308509.2gal
